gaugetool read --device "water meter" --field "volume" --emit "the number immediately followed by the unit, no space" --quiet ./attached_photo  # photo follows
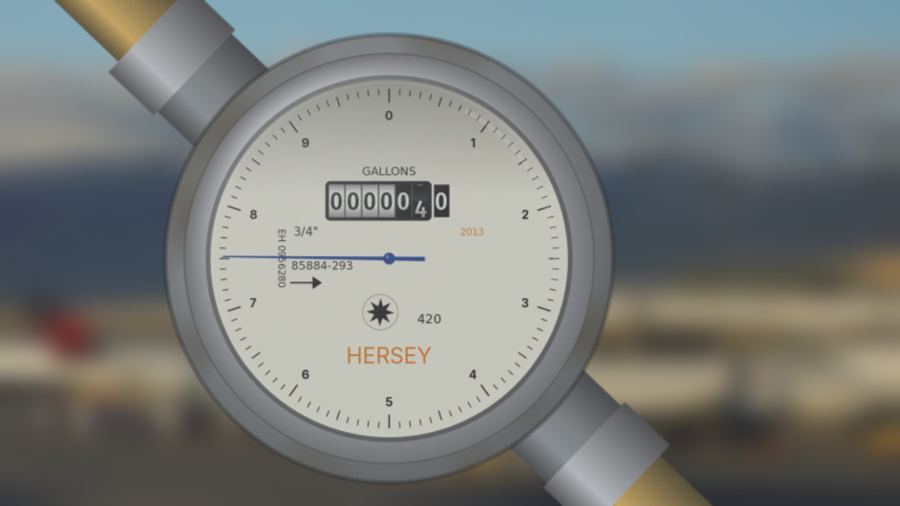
37.5gal
